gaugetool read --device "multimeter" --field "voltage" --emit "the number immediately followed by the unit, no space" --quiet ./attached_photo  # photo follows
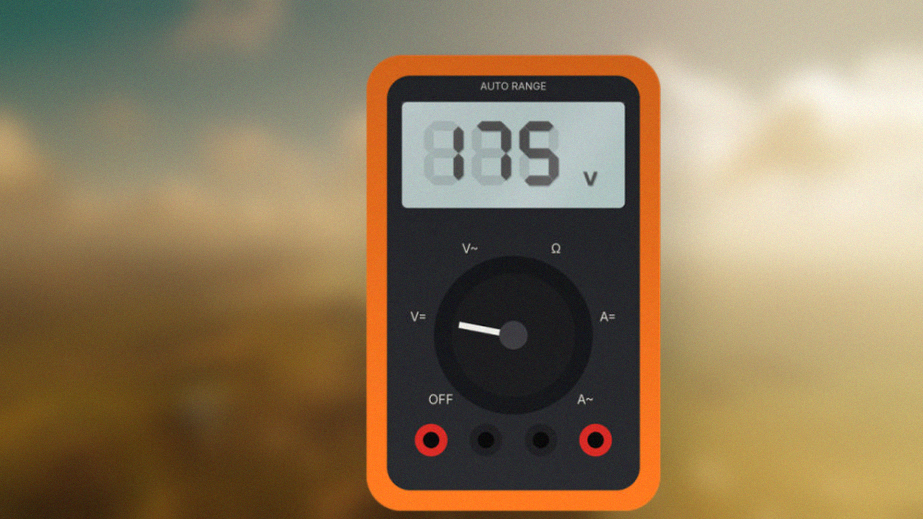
175V
